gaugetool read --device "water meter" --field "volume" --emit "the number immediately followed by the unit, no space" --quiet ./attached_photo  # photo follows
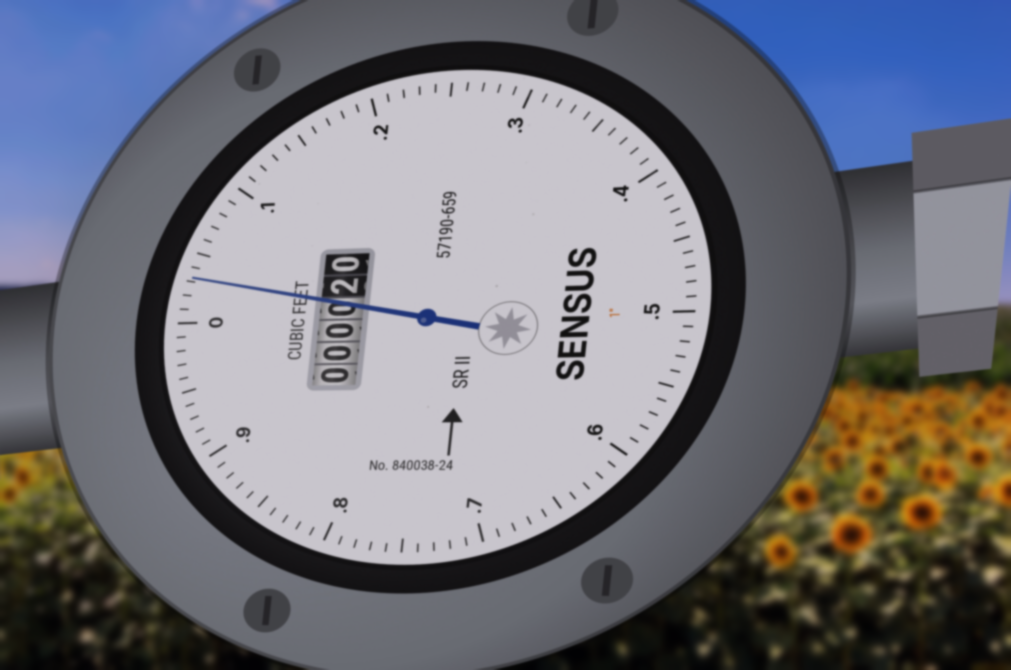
20.03ft³
